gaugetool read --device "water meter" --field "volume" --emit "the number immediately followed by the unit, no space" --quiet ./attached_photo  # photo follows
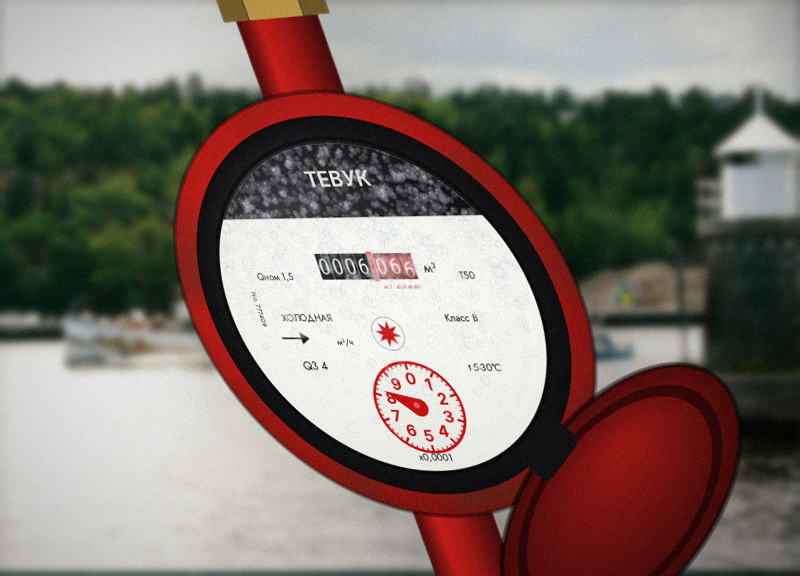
6.0658m³
